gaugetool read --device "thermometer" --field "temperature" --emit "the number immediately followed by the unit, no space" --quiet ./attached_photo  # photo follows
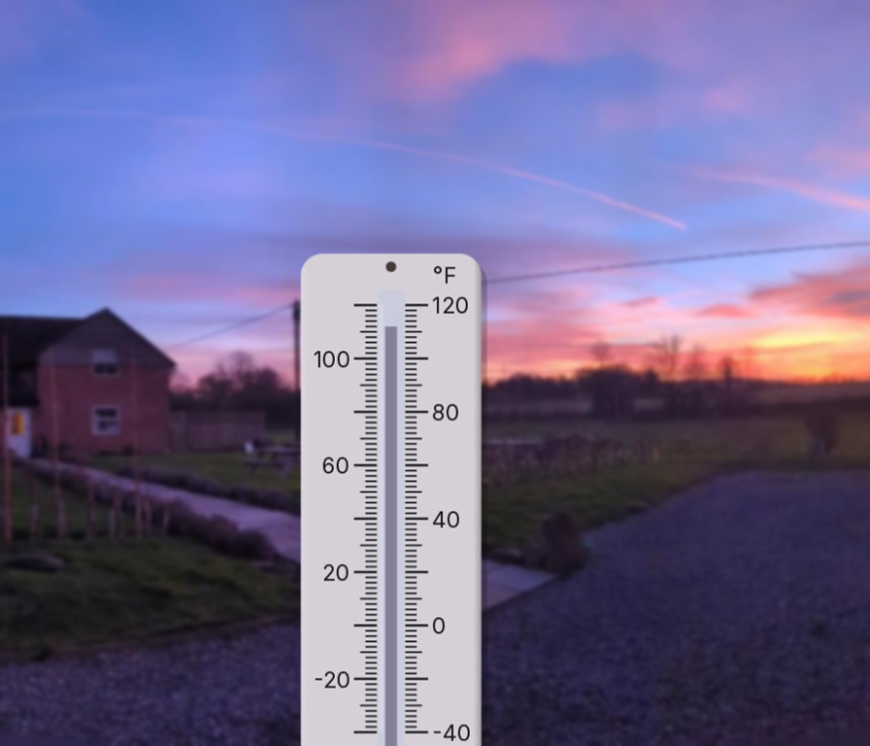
112°F
